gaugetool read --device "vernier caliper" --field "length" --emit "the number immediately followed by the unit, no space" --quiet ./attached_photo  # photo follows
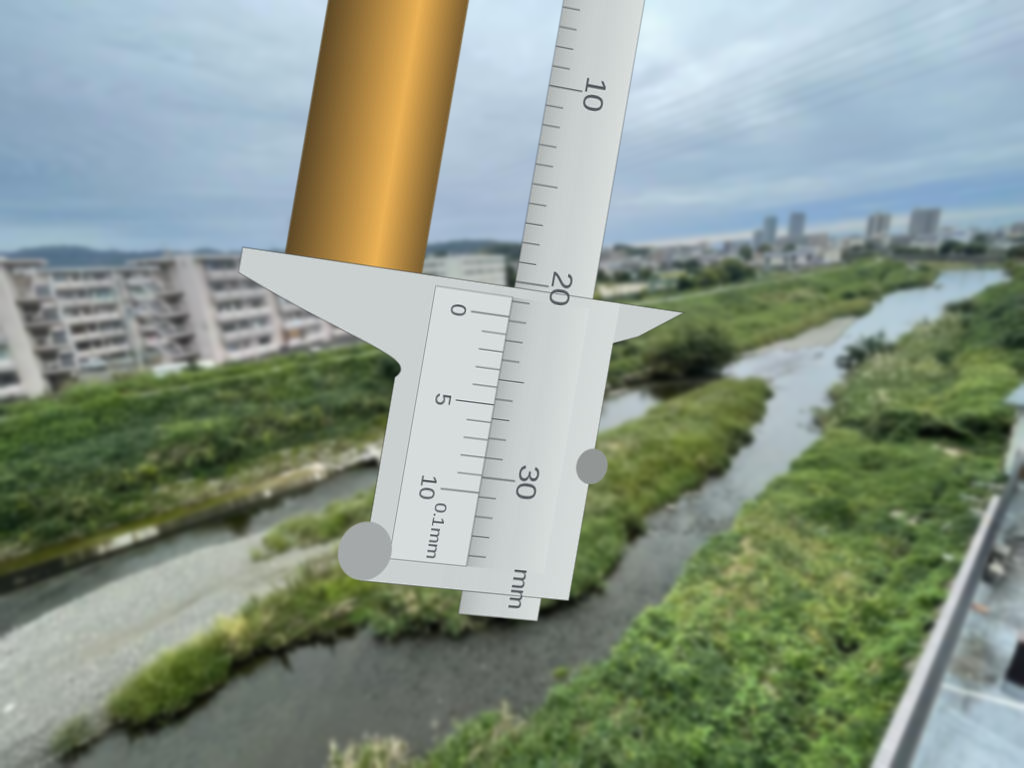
21.8mm
